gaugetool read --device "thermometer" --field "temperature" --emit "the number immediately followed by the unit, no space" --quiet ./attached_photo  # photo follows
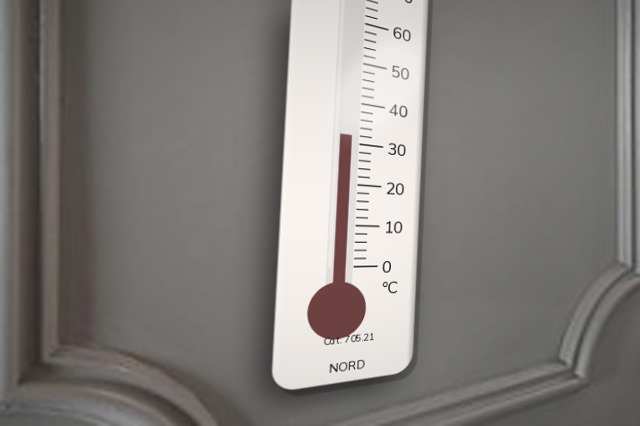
32°C
